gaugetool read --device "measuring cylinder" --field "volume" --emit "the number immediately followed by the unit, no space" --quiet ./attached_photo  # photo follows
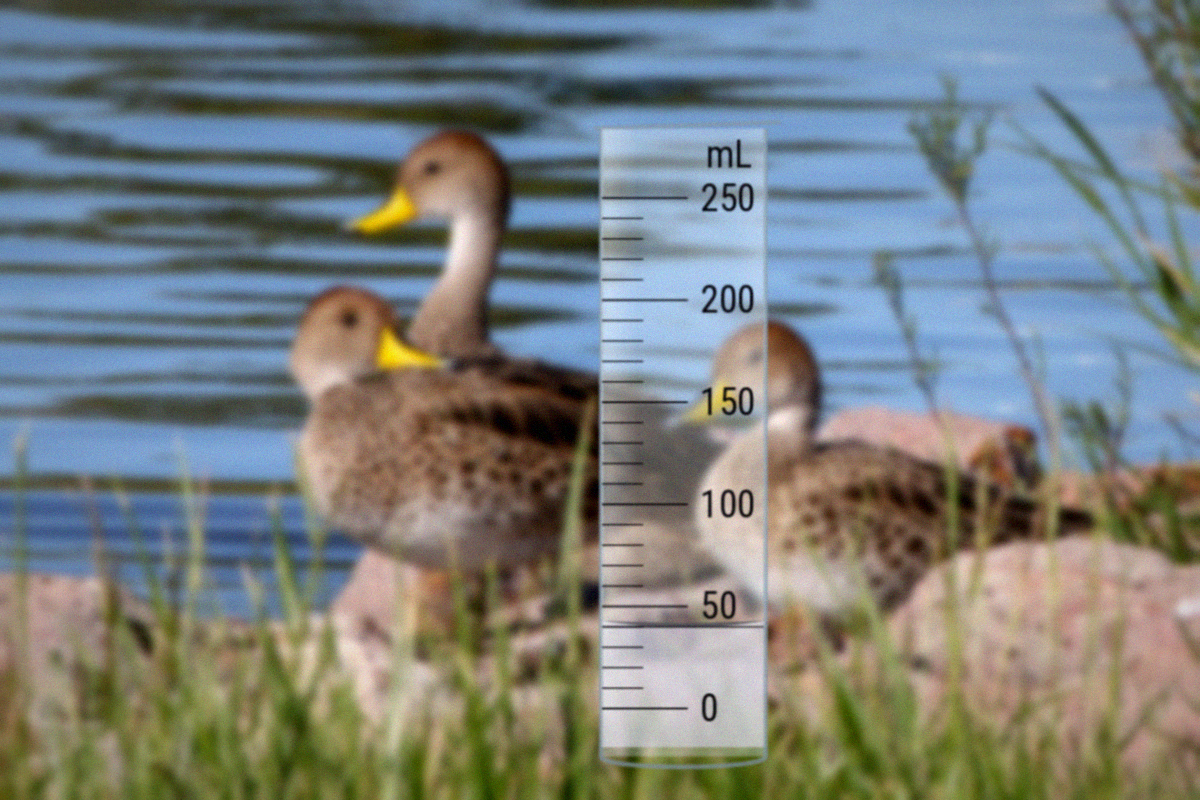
40mL
